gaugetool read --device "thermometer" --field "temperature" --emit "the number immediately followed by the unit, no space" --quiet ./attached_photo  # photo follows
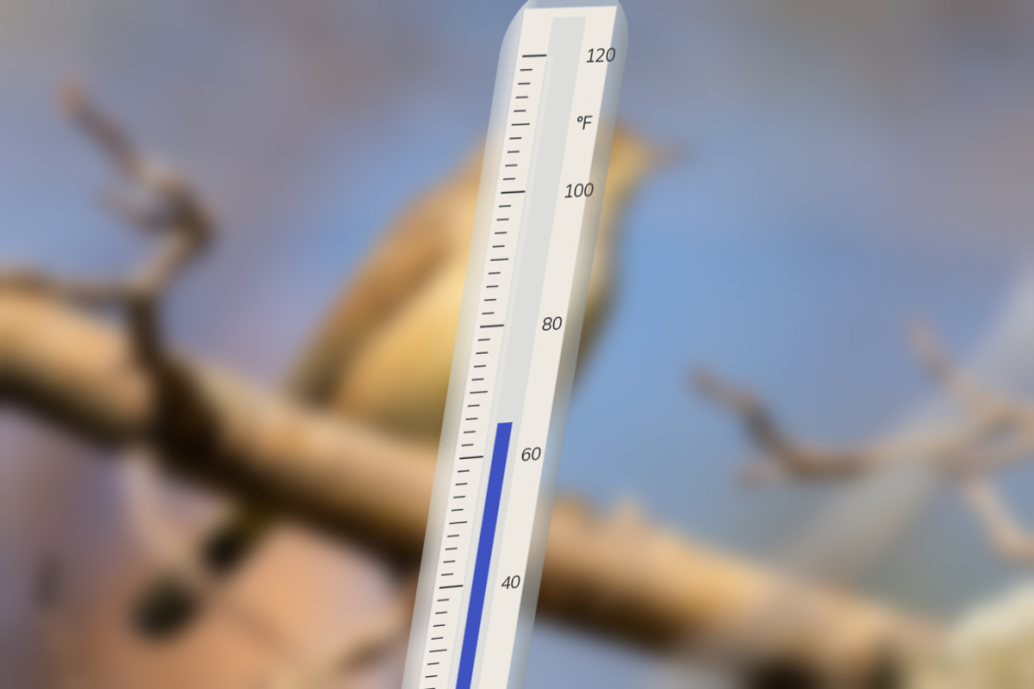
65°F
